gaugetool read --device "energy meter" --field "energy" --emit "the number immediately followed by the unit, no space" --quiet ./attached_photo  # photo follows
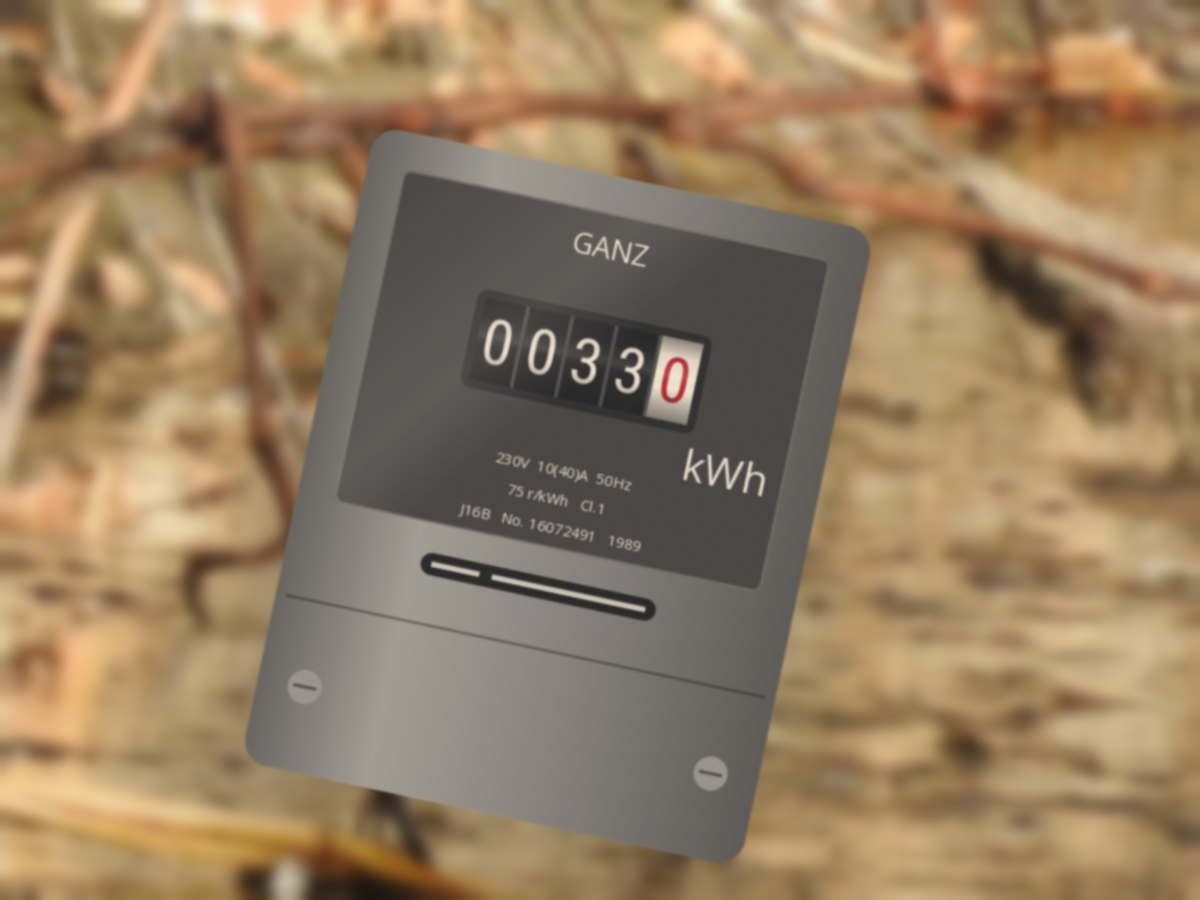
33.0kWh
